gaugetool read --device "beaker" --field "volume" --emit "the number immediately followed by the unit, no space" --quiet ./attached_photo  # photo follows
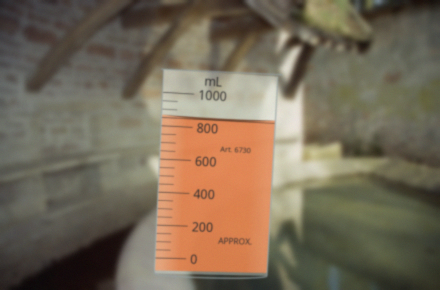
850mL
